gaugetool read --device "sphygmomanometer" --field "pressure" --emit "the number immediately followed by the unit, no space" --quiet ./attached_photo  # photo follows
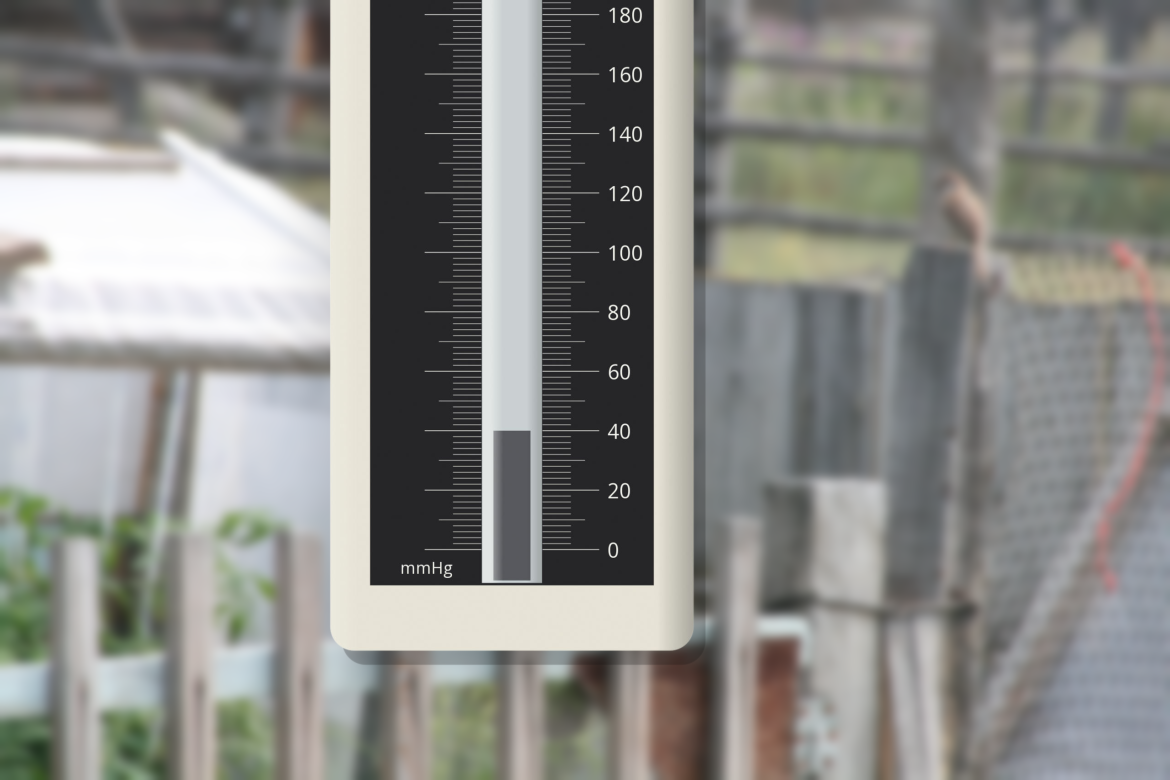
40mmHg
